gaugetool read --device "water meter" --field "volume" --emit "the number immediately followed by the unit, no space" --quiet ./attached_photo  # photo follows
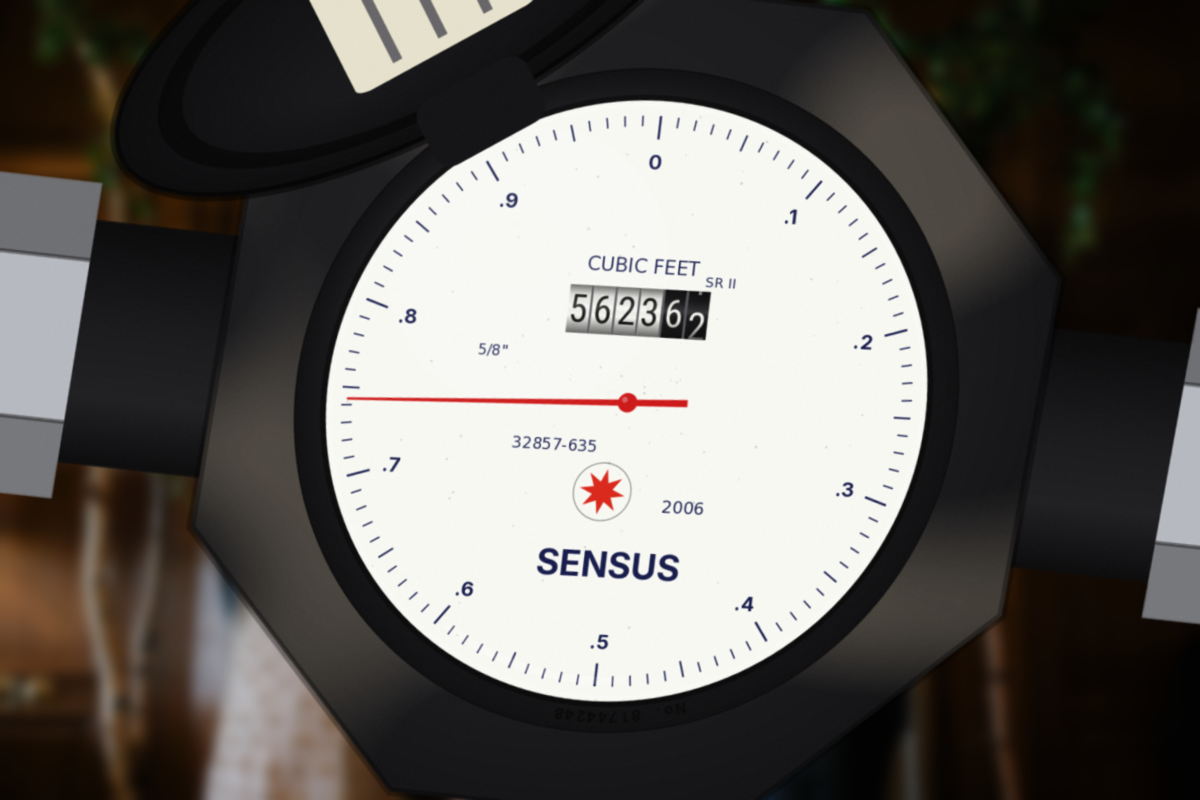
562361.74ft³
